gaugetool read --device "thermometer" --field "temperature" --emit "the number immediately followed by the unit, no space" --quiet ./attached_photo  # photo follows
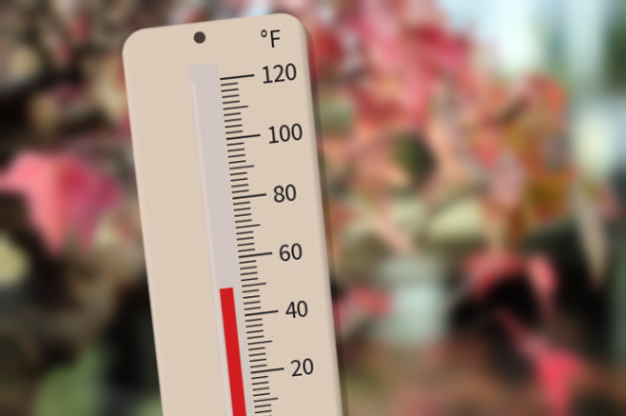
50°F
